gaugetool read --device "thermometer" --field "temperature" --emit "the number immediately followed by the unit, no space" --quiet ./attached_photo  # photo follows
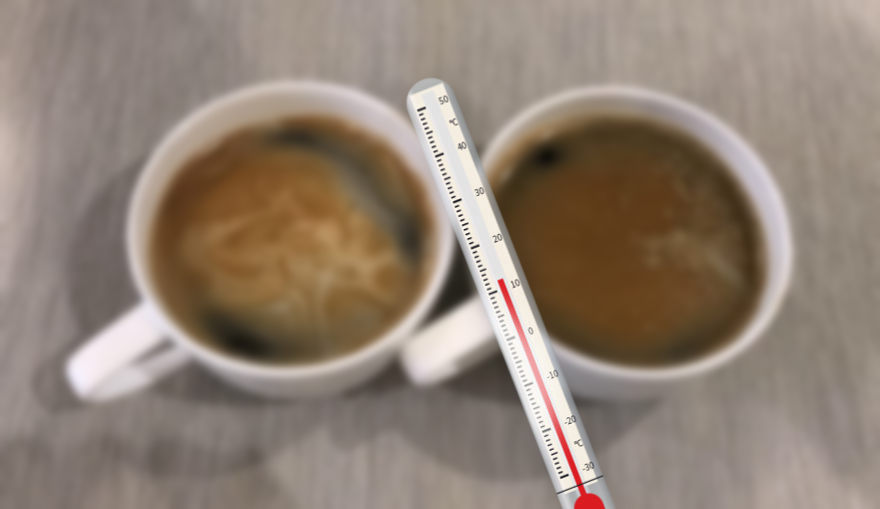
12°C
